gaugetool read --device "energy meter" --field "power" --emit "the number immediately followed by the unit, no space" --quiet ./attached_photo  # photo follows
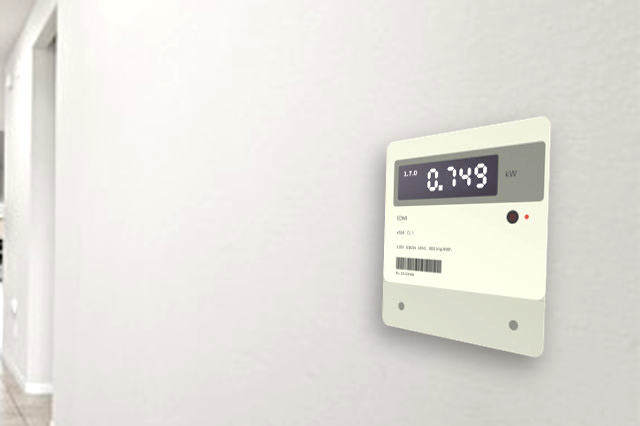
0.749kW
